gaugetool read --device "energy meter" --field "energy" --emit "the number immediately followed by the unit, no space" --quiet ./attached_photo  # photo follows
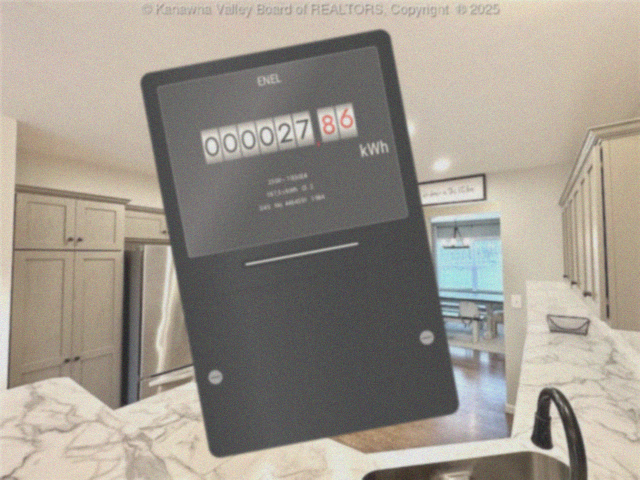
27.86kWh
